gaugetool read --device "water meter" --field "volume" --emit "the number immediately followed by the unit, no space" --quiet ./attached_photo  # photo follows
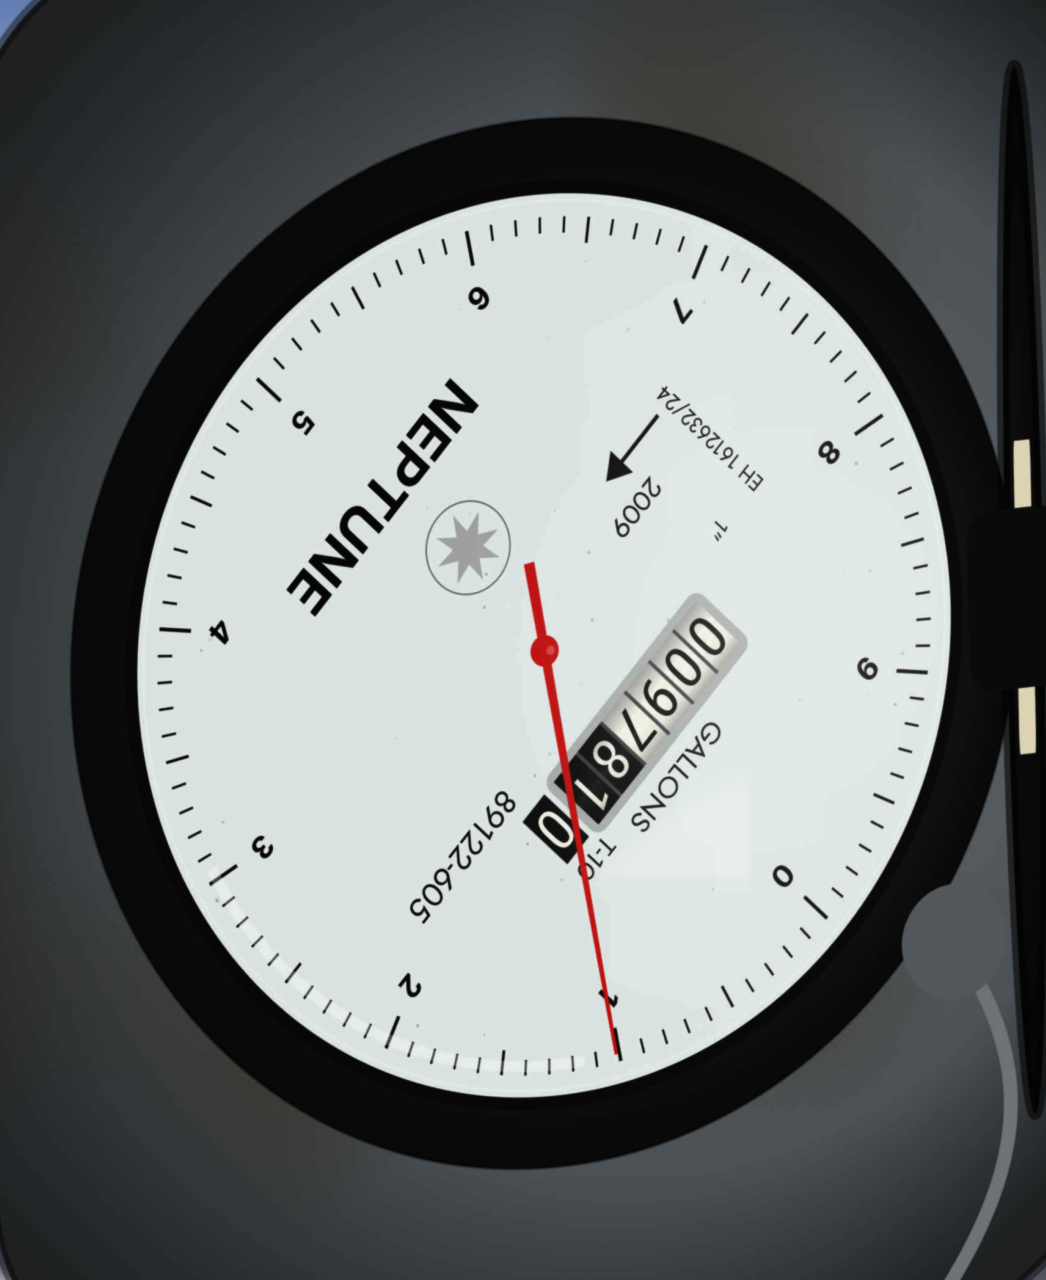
97811.0gal
